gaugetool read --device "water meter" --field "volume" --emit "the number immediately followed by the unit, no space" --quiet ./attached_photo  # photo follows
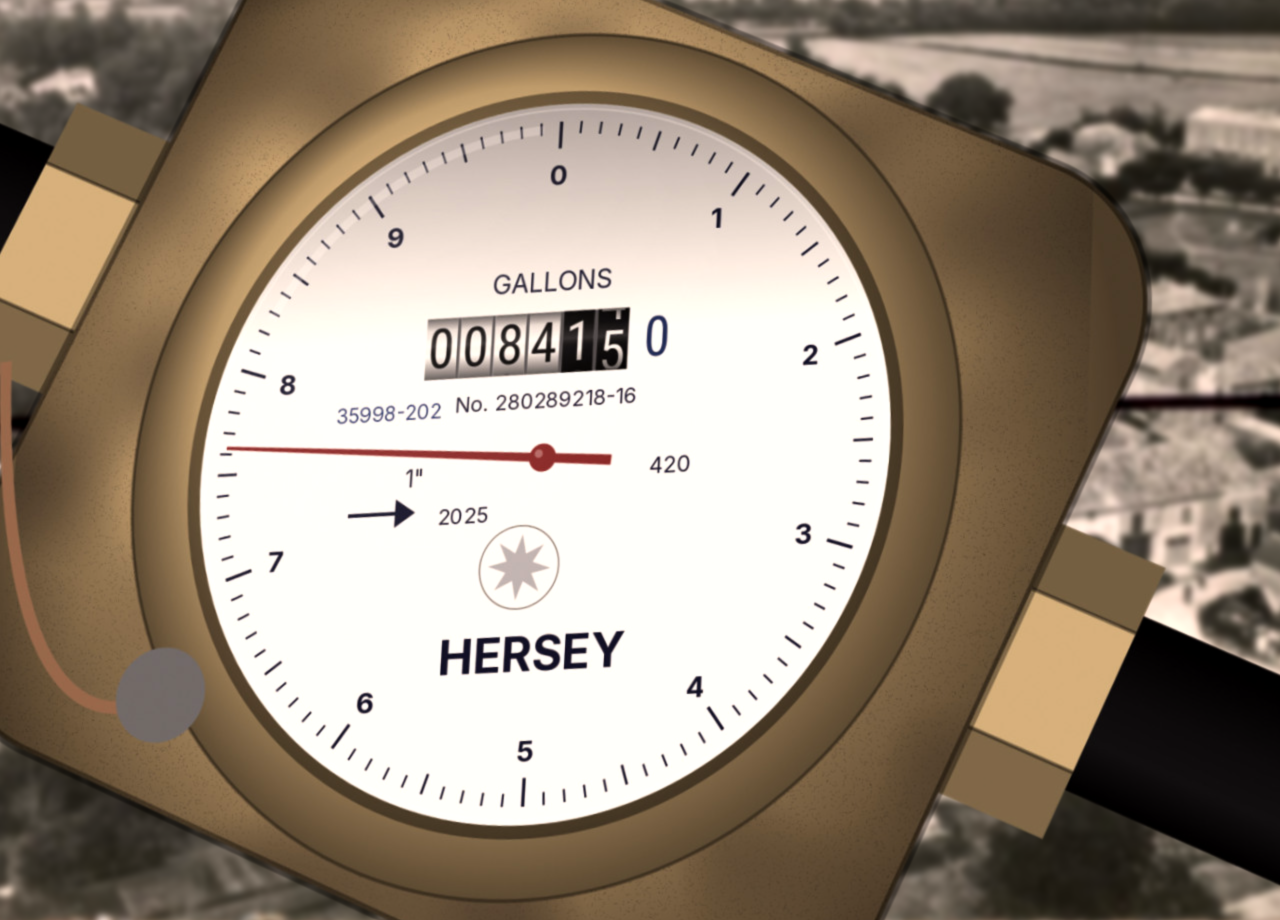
84147.6gal
